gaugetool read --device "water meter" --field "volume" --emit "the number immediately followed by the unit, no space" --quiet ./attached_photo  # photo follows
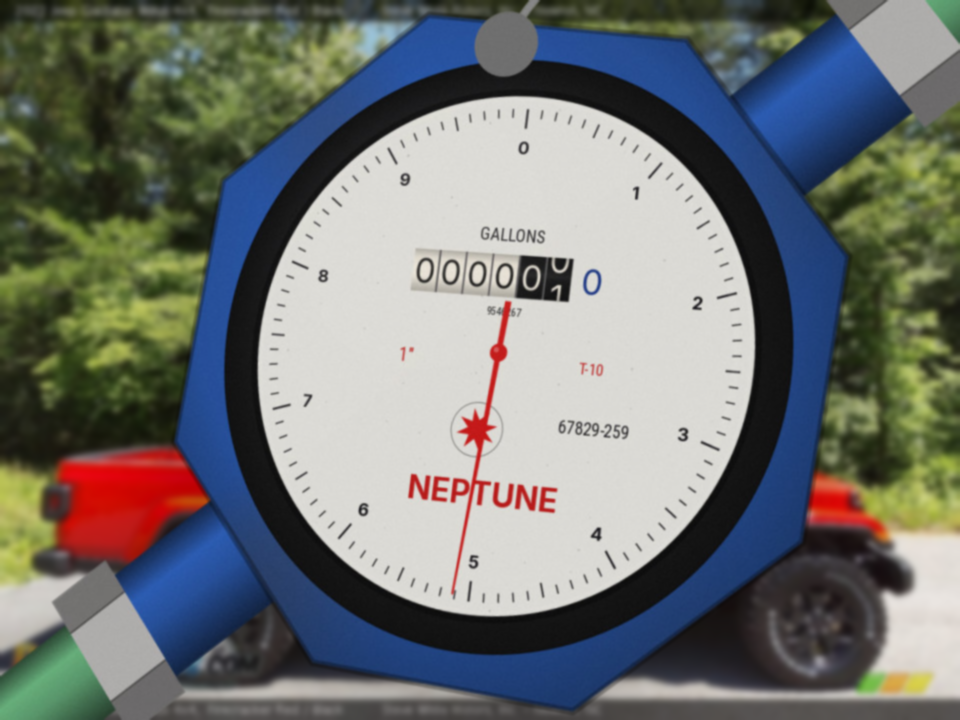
5.1gal
